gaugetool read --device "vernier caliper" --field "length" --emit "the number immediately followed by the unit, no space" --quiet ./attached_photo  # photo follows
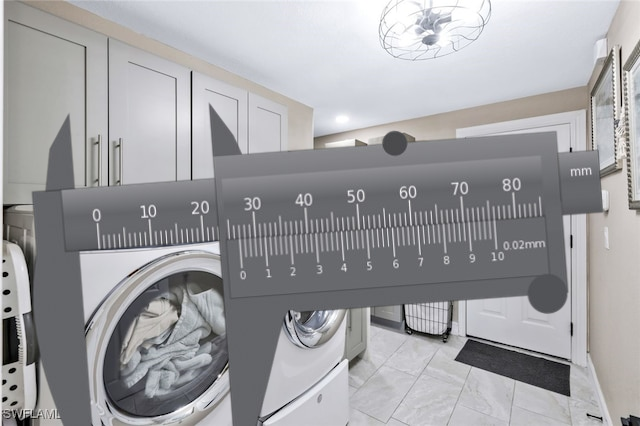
27.0mm
